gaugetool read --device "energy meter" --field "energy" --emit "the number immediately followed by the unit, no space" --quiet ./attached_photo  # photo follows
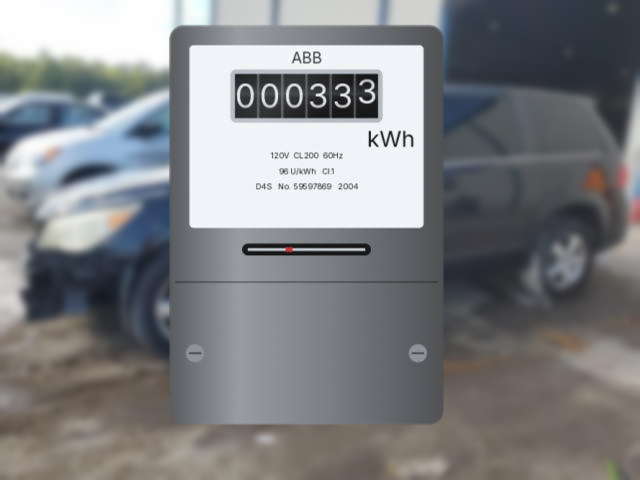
333kWh
